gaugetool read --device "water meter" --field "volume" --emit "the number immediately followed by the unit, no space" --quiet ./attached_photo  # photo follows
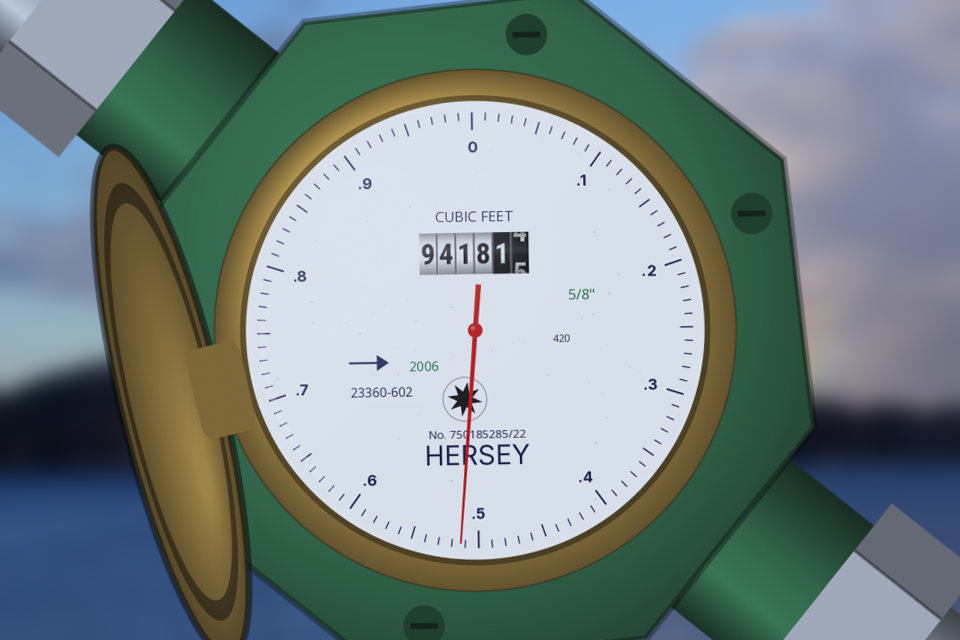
941814.51ft³
